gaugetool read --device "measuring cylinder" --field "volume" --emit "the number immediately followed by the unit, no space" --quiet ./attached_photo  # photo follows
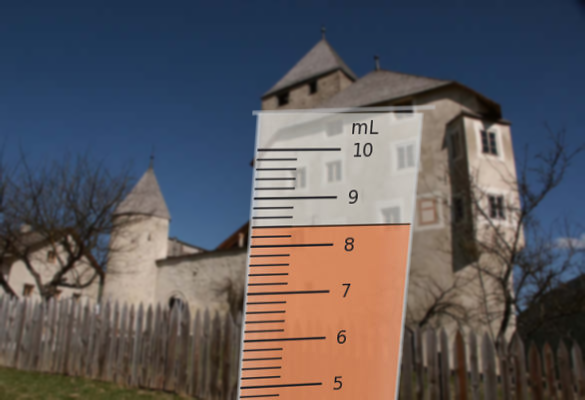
8.4mL
